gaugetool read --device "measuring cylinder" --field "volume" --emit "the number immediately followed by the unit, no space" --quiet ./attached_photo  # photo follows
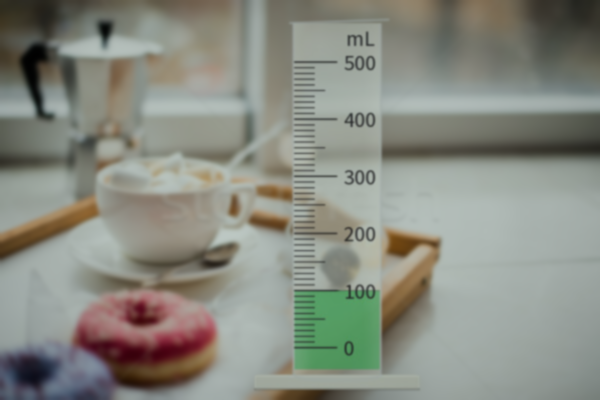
100mL
